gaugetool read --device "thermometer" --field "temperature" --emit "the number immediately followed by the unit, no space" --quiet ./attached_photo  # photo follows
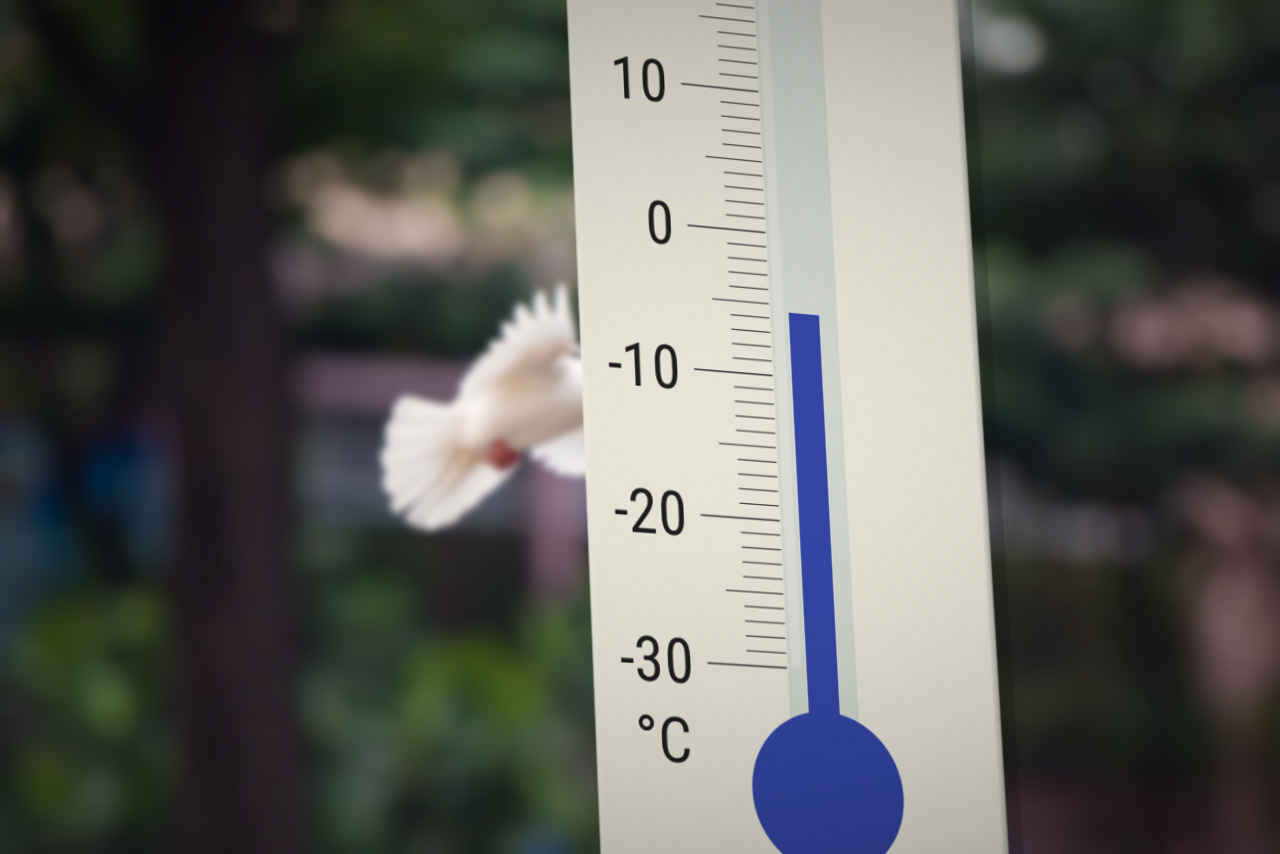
-5.5°C
